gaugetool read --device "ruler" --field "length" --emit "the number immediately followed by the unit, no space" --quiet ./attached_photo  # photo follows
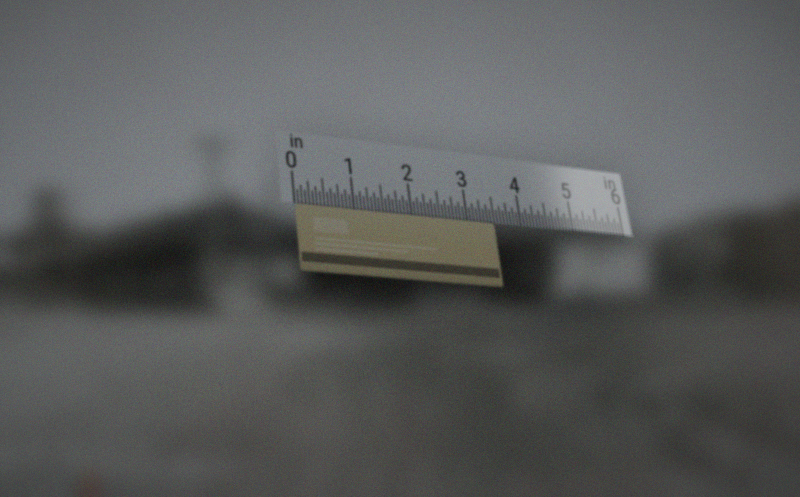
3.5in
